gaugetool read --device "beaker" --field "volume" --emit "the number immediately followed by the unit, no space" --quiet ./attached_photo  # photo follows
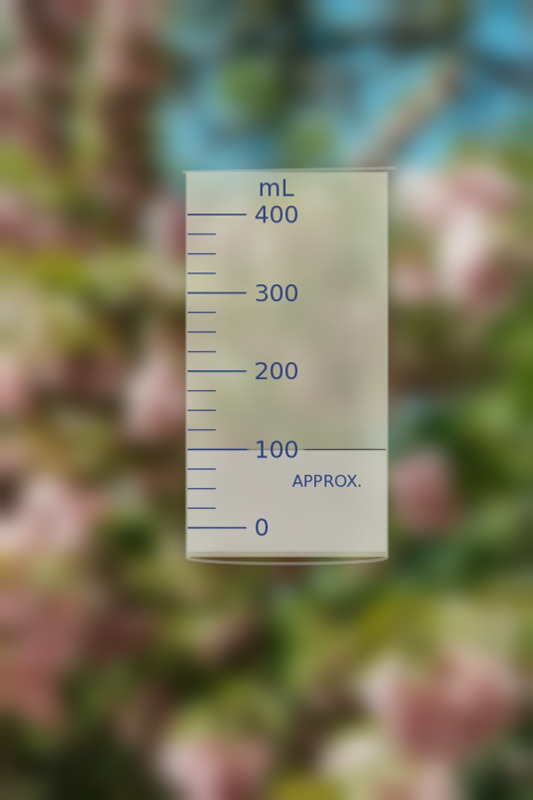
100mL
